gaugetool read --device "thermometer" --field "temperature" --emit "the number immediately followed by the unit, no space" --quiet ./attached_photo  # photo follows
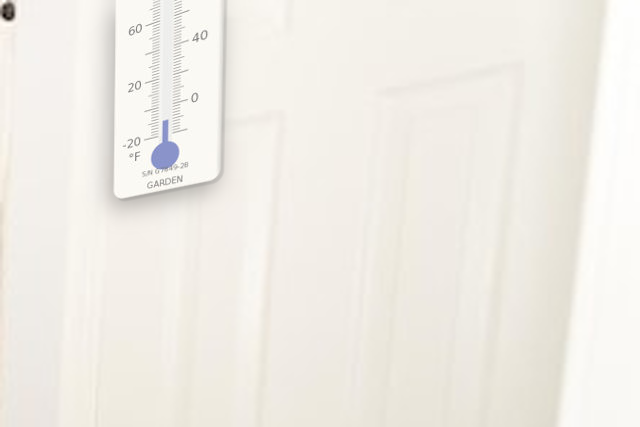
-10°F
